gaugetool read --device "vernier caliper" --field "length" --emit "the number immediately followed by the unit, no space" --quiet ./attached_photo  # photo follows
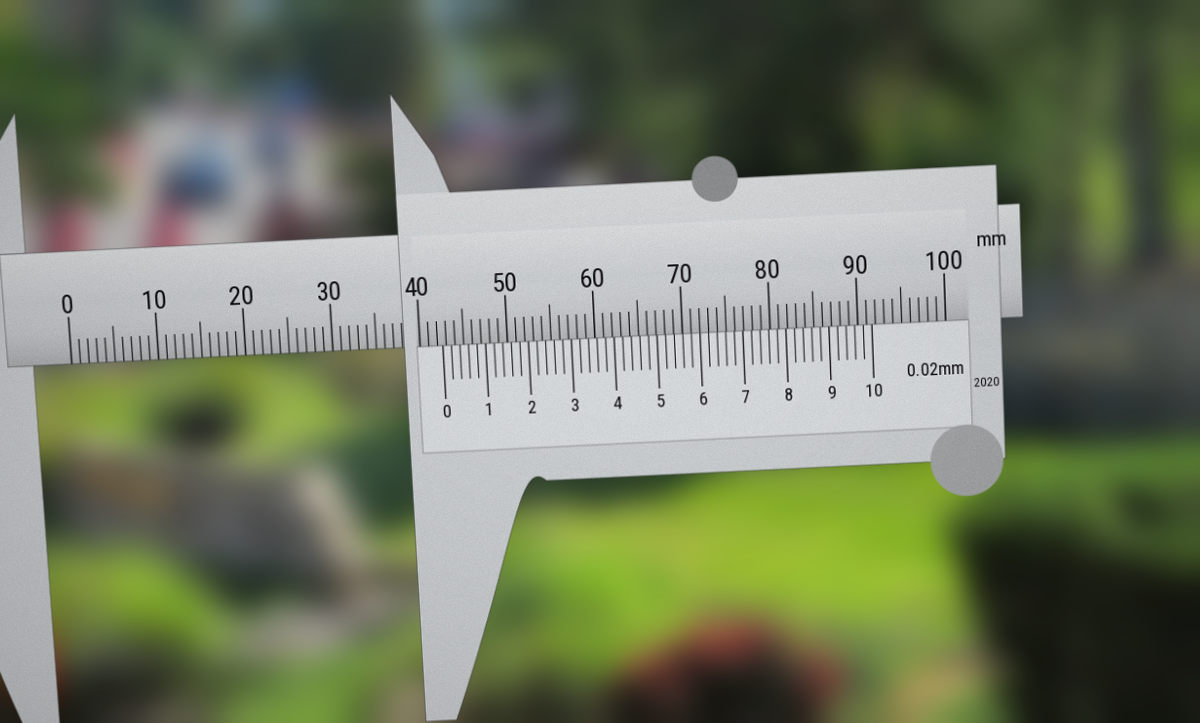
42.6mm
